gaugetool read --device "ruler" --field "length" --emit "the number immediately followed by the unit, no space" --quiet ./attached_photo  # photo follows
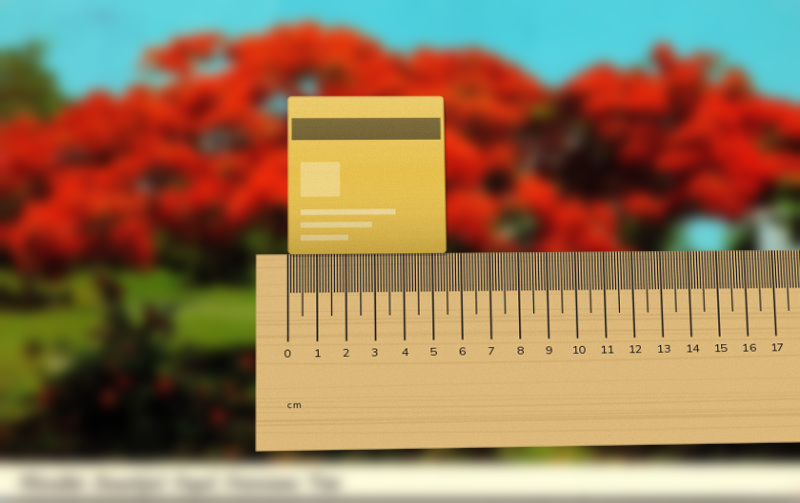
5.5cm
